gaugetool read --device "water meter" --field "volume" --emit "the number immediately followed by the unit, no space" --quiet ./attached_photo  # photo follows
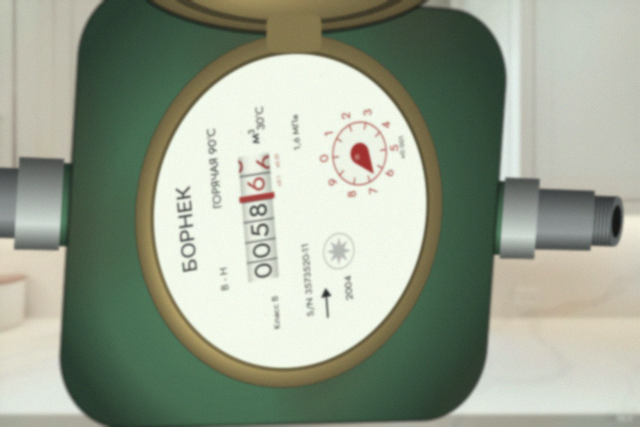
58.656m³
